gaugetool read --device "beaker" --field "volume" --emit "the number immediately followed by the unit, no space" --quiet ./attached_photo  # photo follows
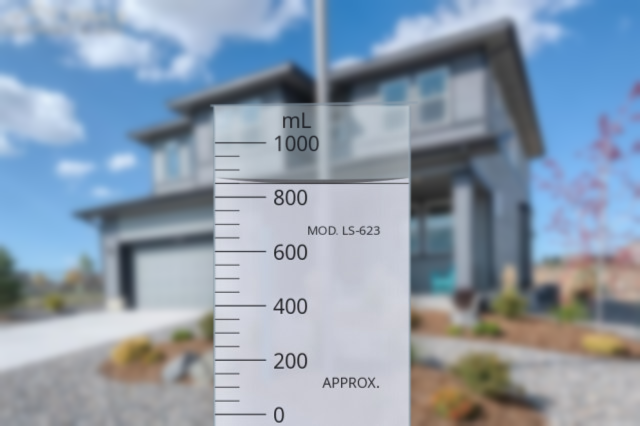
850mL
